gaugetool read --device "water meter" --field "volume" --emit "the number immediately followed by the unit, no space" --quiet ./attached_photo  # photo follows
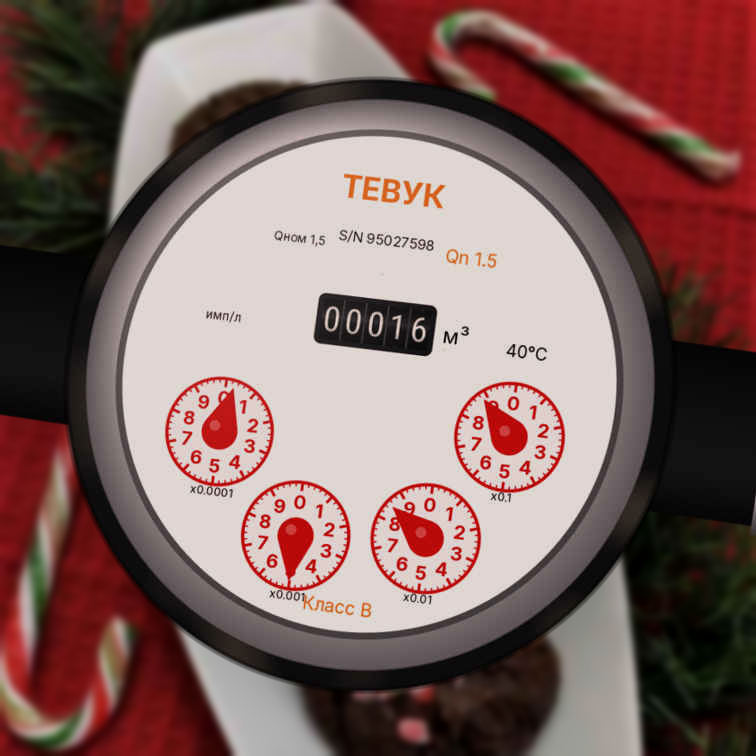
16.8850m³
